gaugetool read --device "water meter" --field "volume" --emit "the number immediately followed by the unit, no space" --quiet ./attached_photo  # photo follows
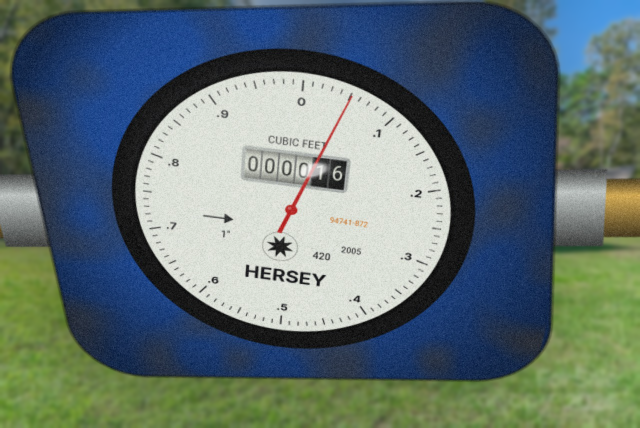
16.05ft³
